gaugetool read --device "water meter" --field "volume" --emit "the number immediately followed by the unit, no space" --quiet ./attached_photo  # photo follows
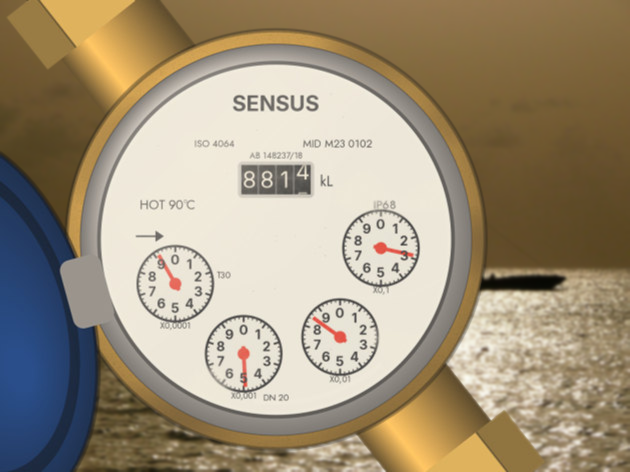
8814.2849kL
